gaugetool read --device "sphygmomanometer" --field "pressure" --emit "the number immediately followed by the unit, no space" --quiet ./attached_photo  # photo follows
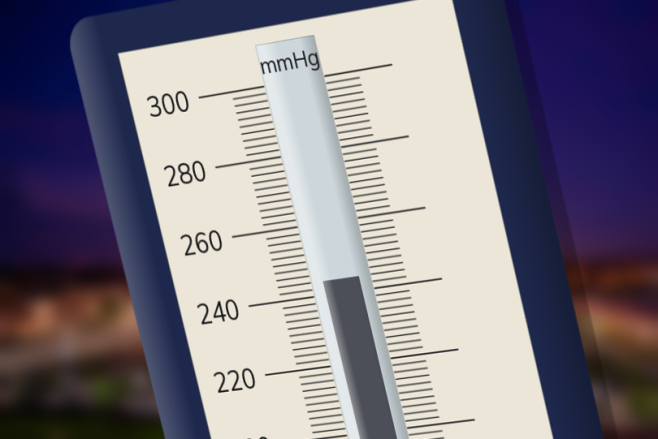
244mmHg
